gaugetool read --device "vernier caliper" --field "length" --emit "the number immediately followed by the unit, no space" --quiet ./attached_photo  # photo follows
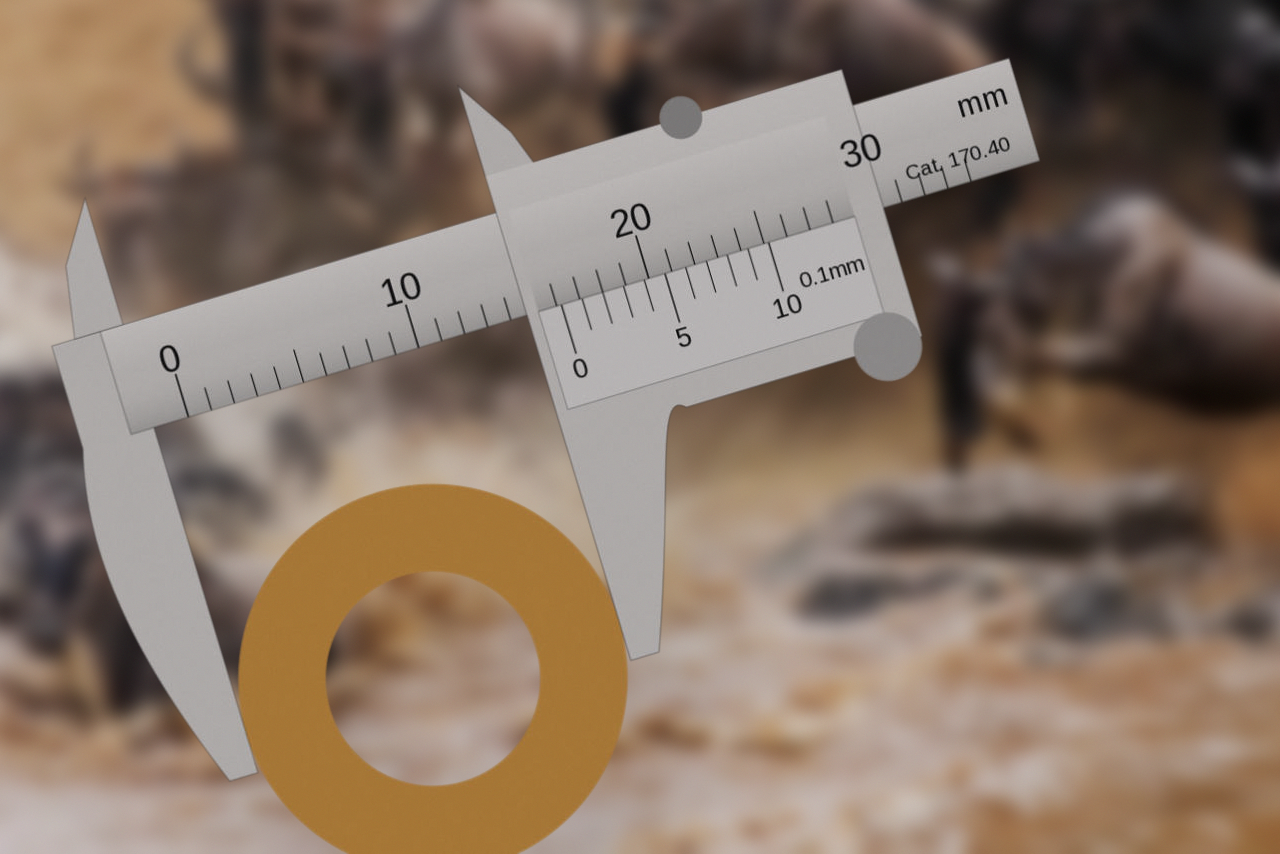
16.2mm
